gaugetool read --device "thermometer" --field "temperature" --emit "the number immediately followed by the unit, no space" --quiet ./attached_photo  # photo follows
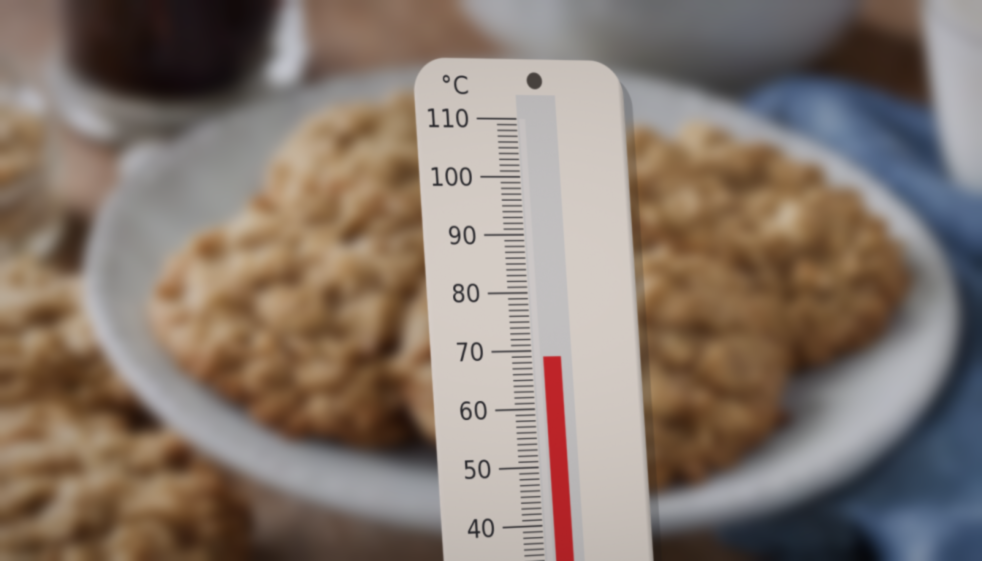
69°C
